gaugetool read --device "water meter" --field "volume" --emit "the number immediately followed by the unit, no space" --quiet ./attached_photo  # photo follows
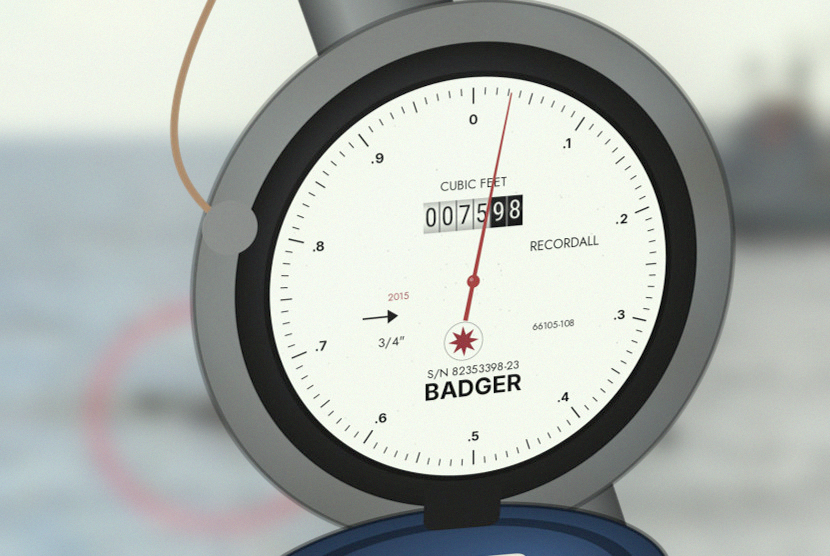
7598.03ft³
